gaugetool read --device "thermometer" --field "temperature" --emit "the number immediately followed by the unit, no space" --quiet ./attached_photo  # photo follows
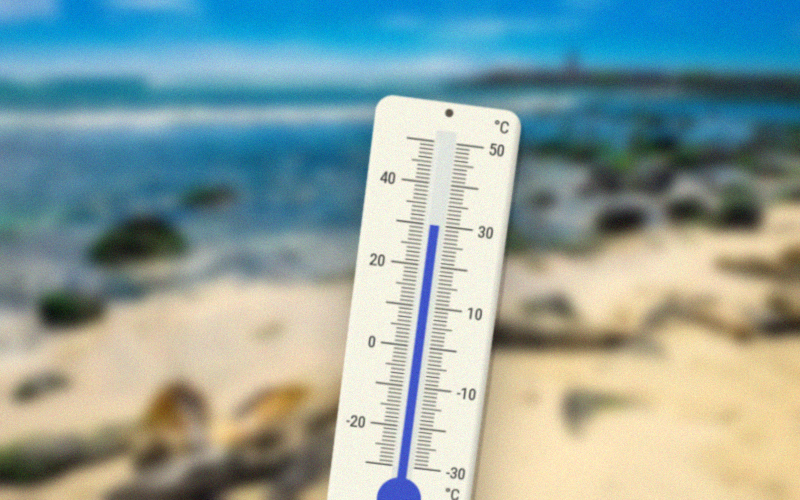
30°C
